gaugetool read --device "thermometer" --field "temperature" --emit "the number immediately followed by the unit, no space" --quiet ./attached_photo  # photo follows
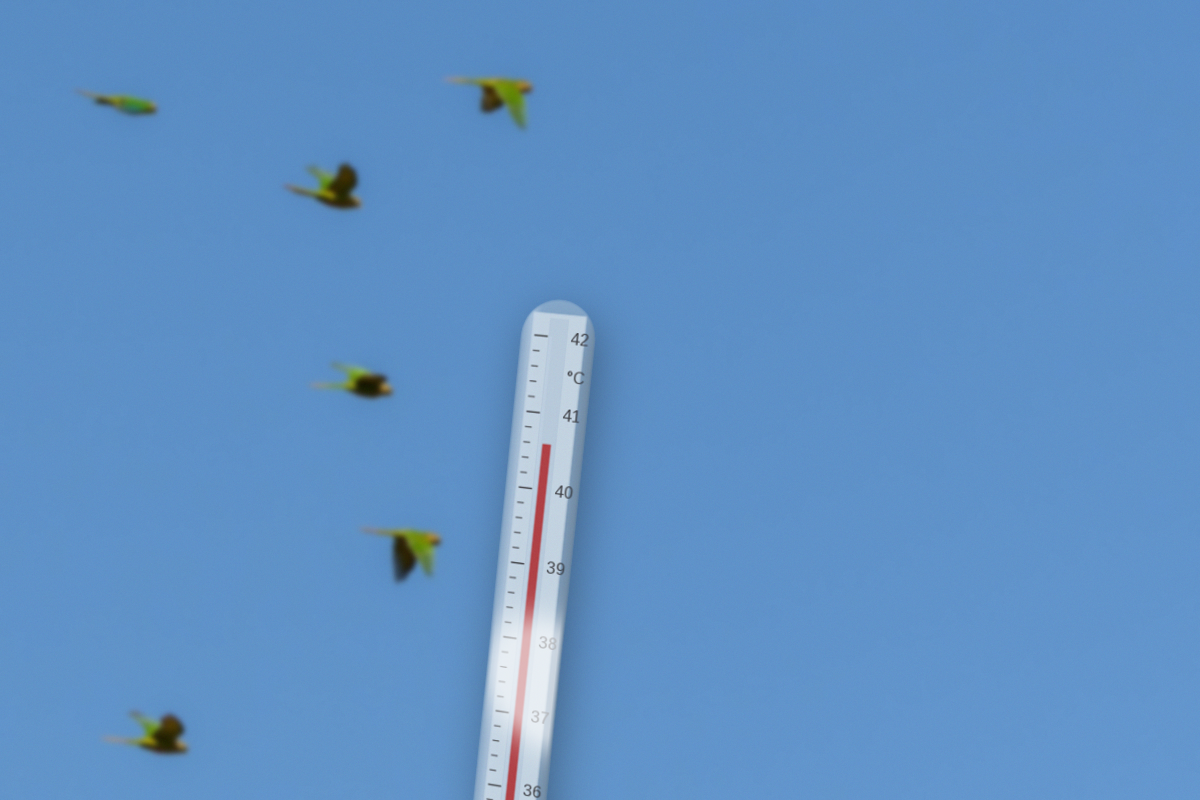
40.6°C
